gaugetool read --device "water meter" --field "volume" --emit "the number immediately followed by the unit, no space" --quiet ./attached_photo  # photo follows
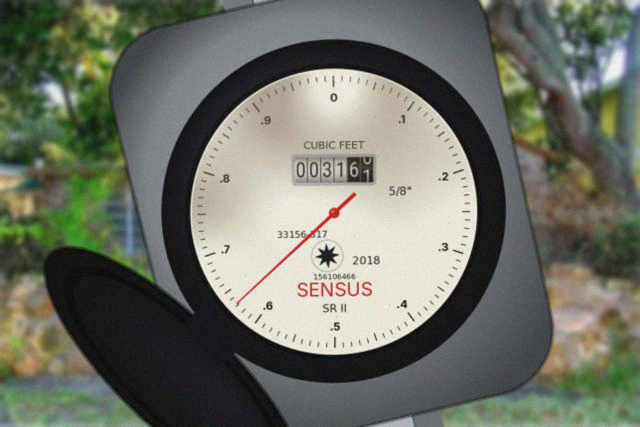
3160.63ft³
